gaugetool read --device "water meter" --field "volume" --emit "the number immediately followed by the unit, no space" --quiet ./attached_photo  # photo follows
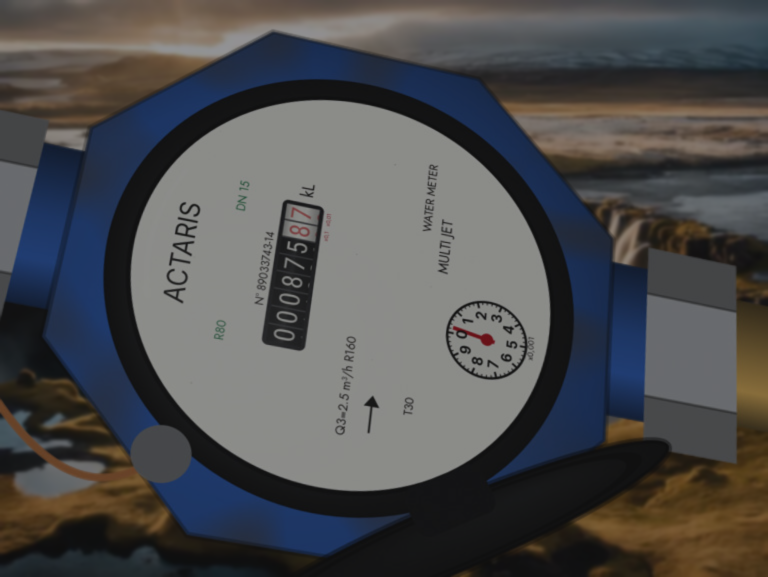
875.870kL
